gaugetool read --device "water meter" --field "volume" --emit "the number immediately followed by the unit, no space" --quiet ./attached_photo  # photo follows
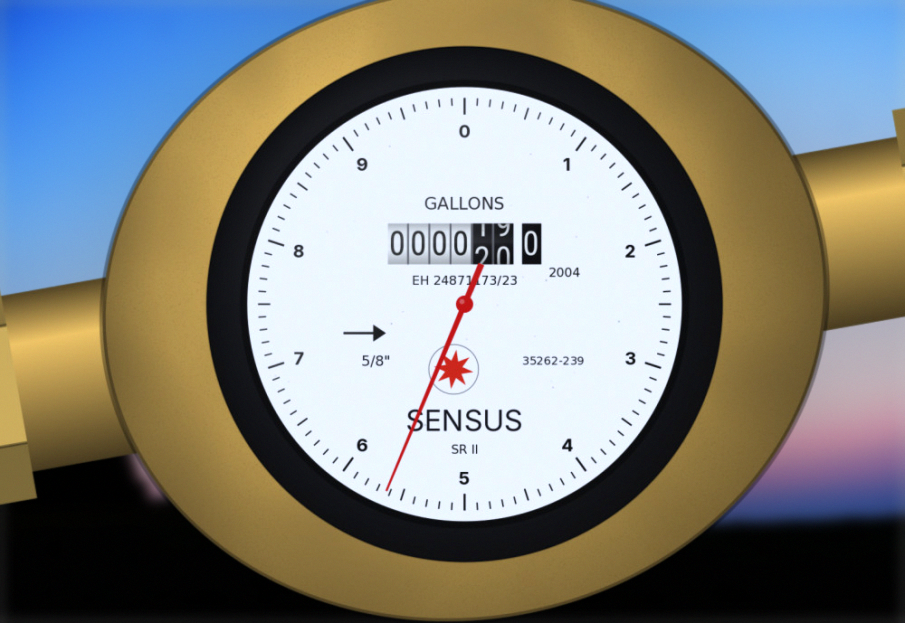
195.6gal
